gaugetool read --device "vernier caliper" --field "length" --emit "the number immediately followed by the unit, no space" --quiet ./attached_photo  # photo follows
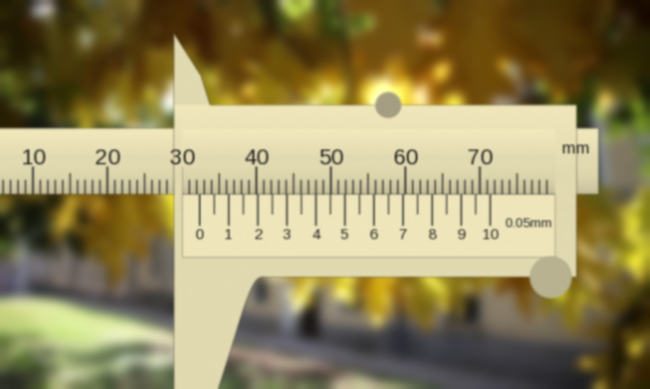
32.4mm
